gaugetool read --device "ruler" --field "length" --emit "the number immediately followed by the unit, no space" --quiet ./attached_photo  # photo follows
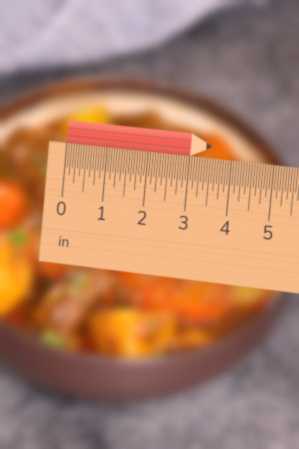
3.5in
